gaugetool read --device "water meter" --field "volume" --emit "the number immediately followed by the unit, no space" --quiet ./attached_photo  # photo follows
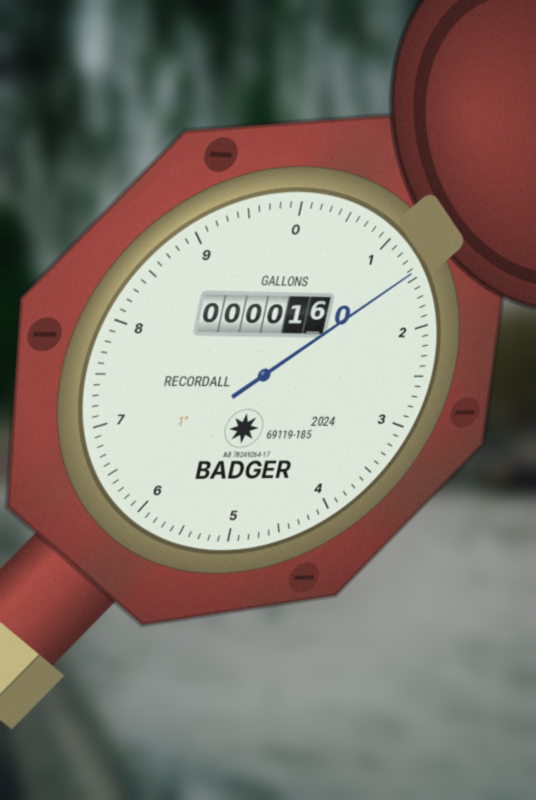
161.4gal
